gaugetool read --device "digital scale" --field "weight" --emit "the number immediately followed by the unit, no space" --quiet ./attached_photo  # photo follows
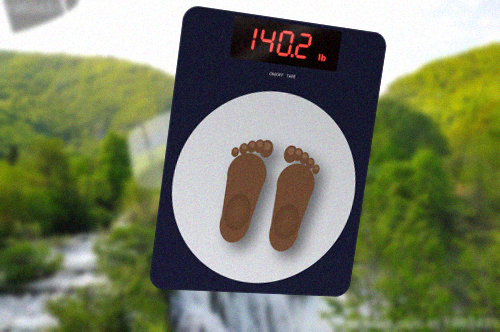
140.2lb
